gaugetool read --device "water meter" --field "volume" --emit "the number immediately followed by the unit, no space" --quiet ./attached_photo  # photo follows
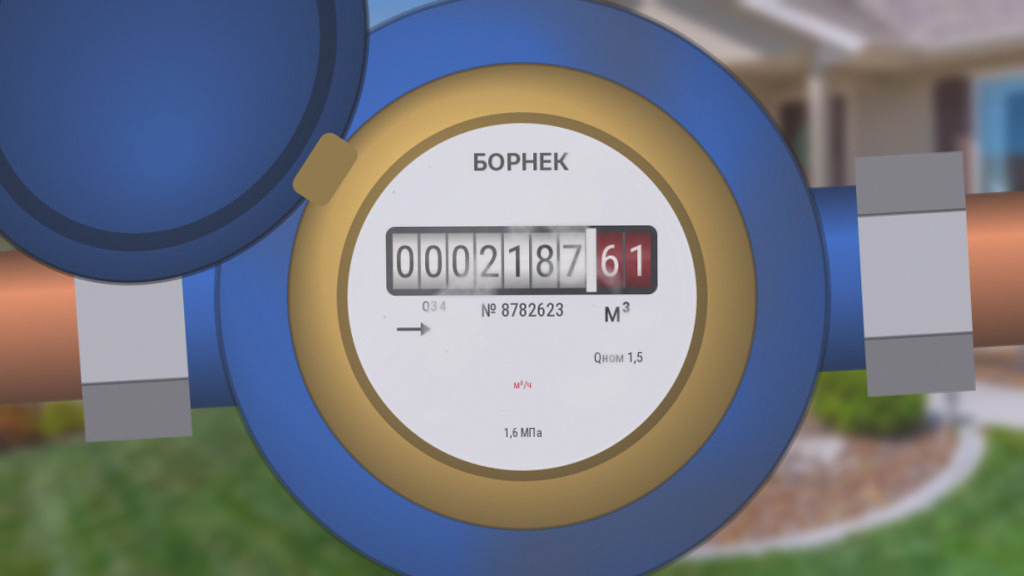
2187.61m³
